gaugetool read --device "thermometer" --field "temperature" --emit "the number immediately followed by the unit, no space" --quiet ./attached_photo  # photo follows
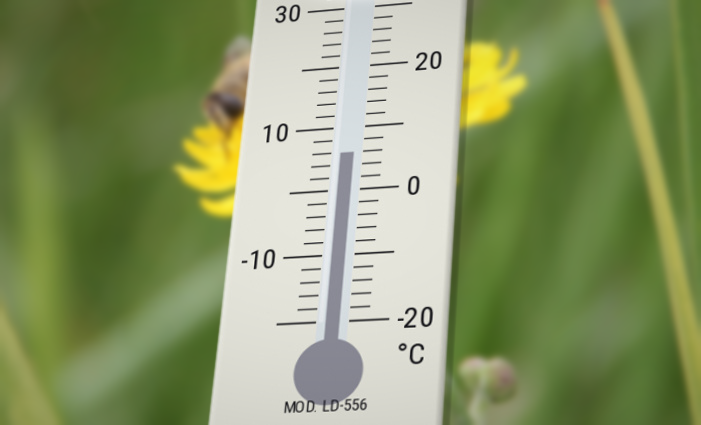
6°C
